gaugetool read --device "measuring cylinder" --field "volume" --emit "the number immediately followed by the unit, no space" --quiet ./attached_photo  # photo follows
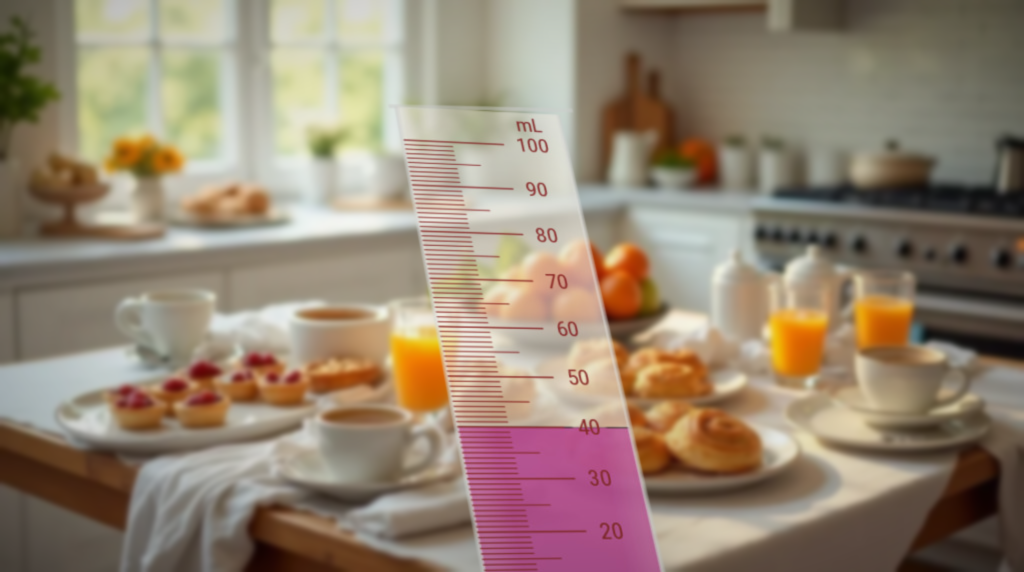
40mL
